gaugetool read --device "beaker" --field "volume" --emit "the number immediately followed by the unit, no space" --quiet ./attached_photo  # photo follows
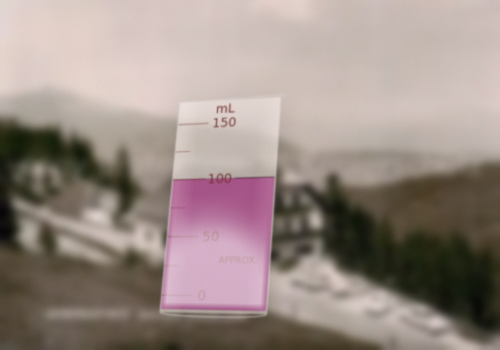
100mL
